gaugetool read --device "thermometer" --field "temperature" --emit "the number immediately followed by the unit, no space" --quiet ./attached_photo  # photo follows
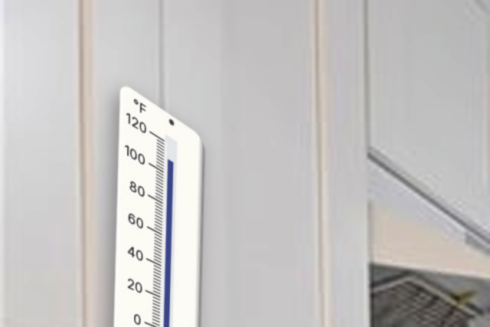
110°F
